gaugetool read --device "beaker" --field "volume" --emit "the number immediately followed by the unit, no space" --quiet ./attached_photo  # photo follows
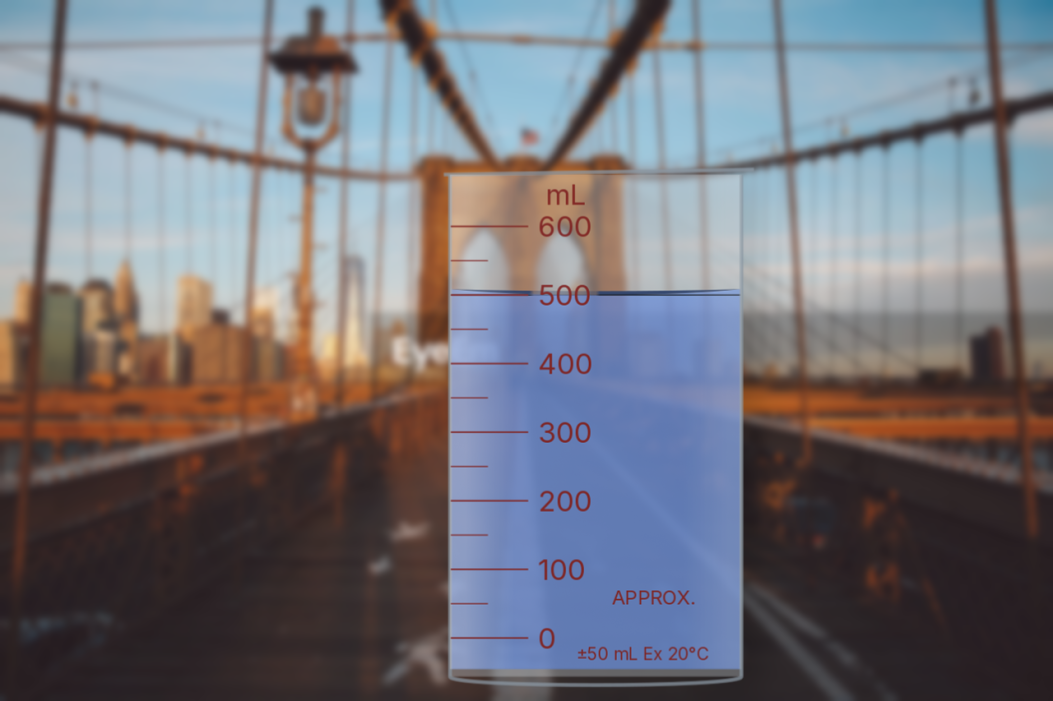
500mL
